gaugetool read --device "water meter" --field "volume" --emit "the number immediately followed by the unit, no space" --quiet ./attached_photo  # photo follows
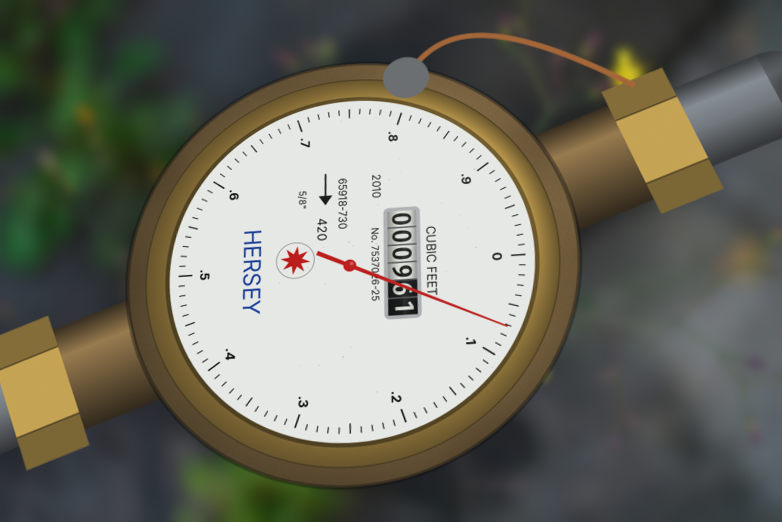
961.07ft³
